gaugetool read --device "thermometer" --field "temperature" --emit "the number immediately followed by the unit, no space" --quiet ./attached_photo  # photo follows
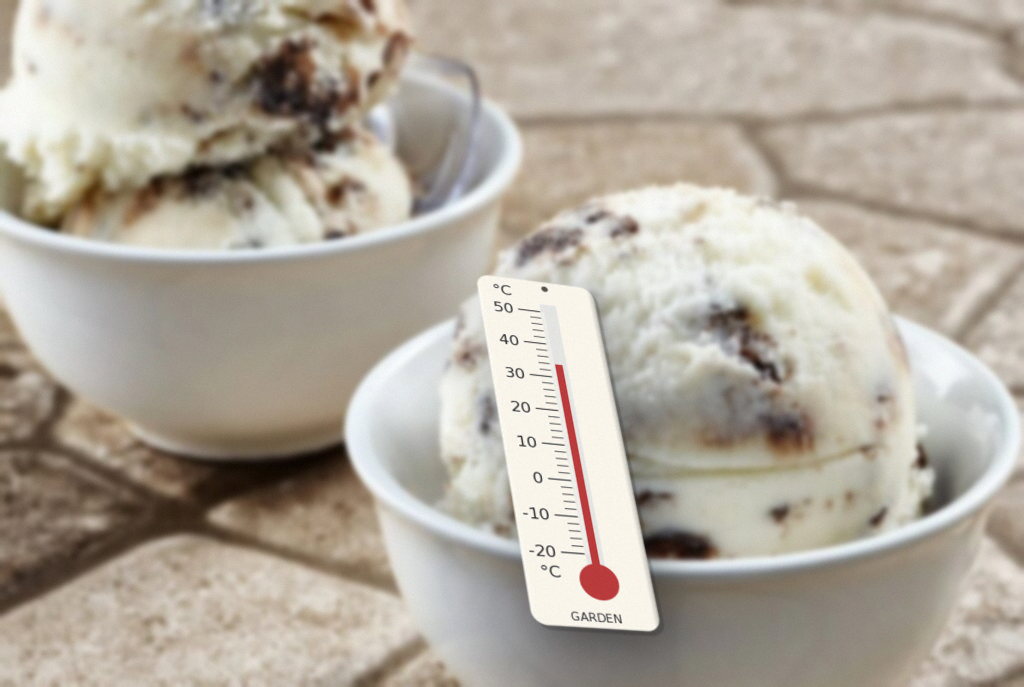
34°C
